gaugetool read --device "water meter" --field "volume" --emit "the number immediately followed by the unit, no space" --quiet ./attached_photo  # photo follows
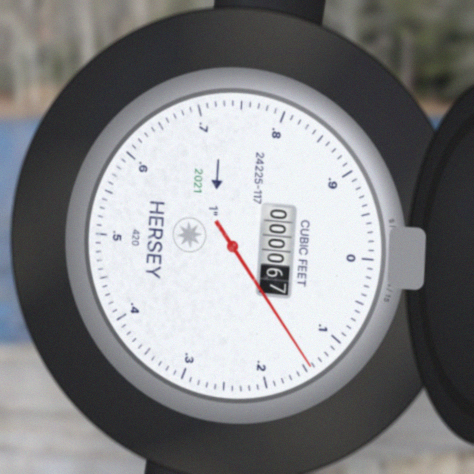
67.14ft³
